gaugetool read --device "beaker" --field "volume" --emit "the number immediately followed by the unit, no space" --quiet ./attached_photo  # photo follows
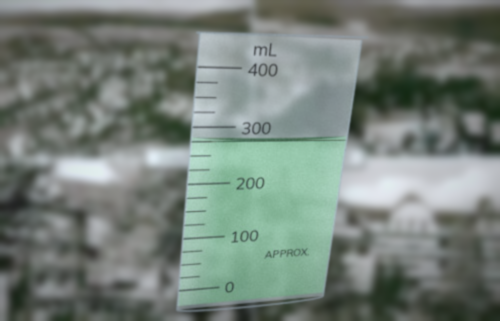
275mL
